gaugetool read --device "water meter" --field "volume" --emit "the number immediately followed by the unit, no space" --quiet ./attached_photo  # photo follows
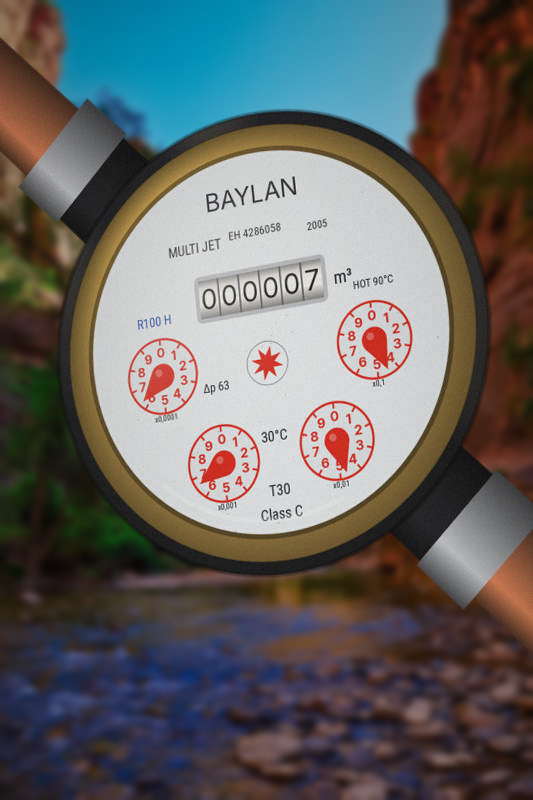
7.4466m³
